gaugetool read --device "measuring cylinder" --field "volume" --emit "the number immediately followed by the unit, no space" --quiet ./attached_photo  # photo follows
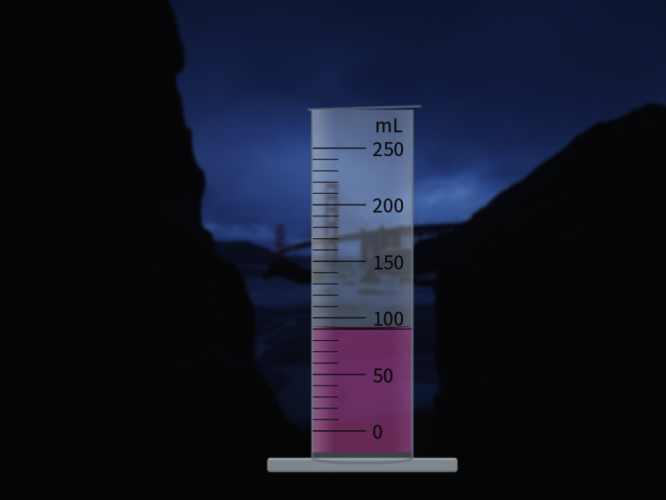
90mL
